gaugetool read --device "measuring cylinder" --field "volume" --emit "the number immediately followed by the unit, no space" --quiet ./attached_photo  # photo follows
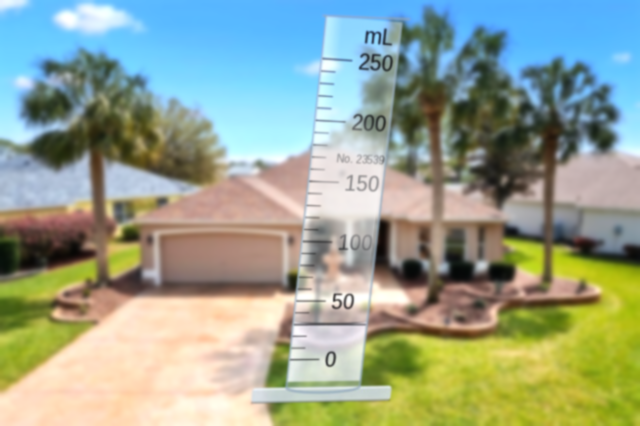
30mL
